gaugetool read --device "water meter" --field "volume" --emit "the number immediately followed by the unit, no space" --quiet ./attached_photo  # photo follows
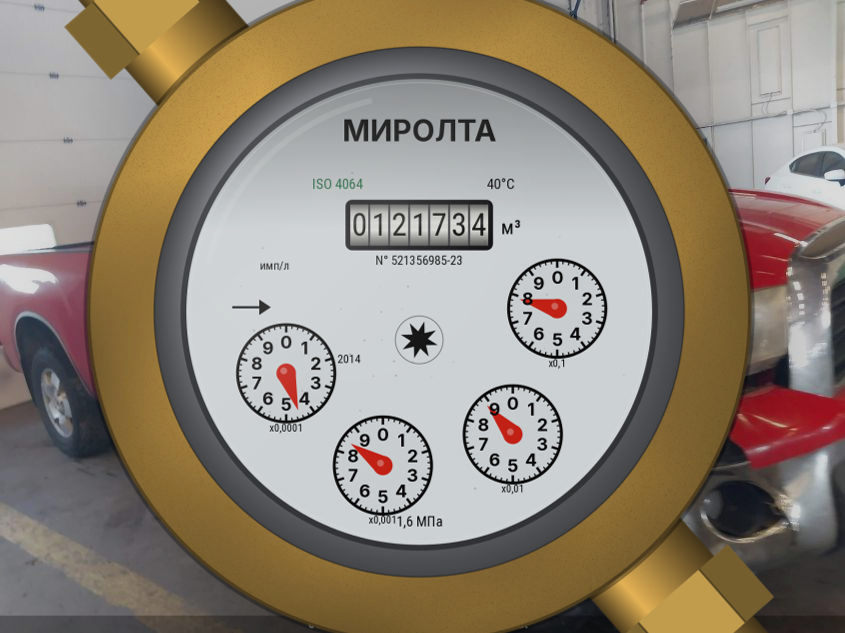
121734.7884m³
